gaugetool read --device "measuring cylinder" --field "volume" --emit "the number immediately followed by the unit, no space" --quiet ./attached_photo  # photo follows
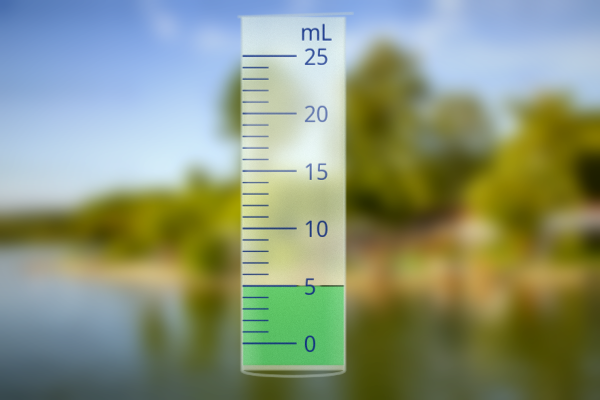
5mL
